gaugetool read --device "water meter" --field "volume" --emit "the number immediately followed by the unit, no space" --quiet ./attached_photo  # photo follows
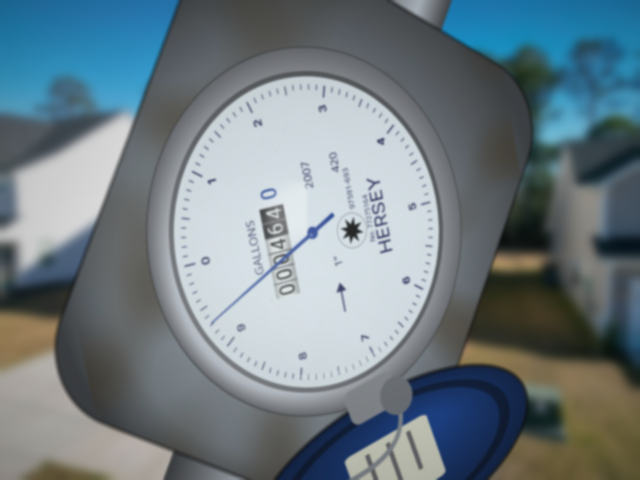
4639.3gal
